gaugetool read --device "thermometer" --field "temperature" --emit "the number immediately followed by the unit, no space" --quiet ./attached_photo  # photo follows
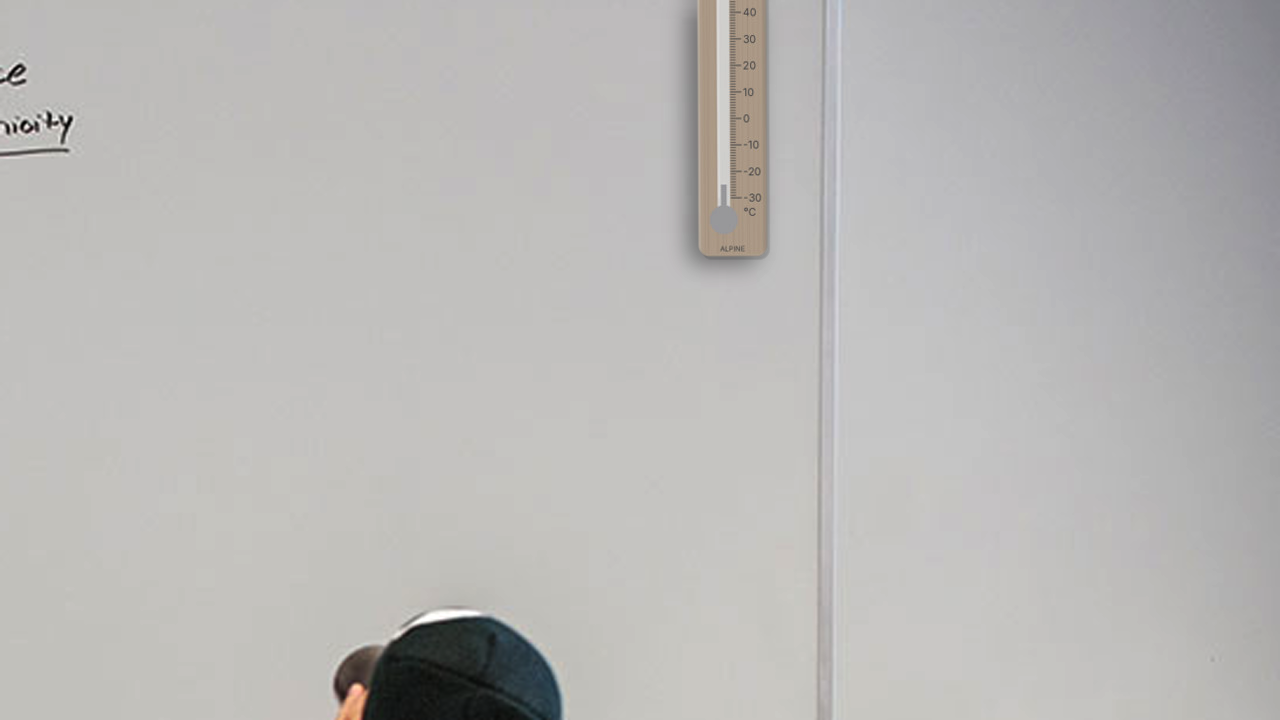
-25°C
